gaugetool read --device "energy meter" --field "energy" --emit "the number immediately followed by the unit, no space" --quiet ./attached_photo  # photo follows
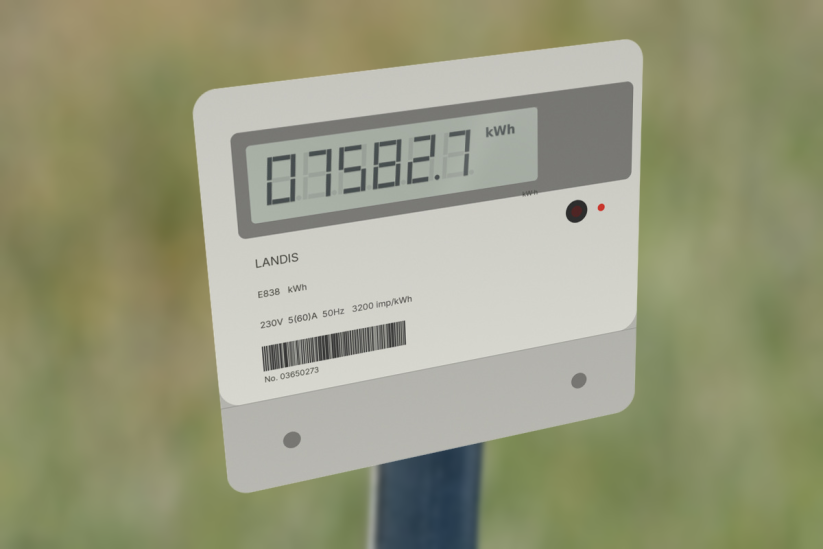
7582.7kWh
